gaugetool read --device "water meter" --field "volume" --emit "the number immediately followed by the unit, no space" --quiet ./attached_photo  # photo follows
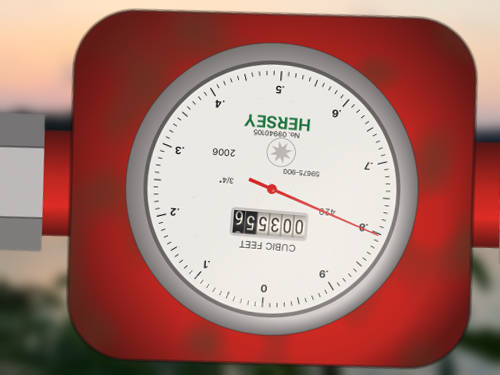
3555.80ft³
